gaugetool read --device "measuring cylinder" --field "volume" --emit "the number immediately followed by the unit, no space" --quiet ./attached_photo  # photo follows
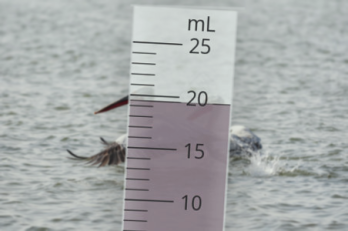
19.5mL
